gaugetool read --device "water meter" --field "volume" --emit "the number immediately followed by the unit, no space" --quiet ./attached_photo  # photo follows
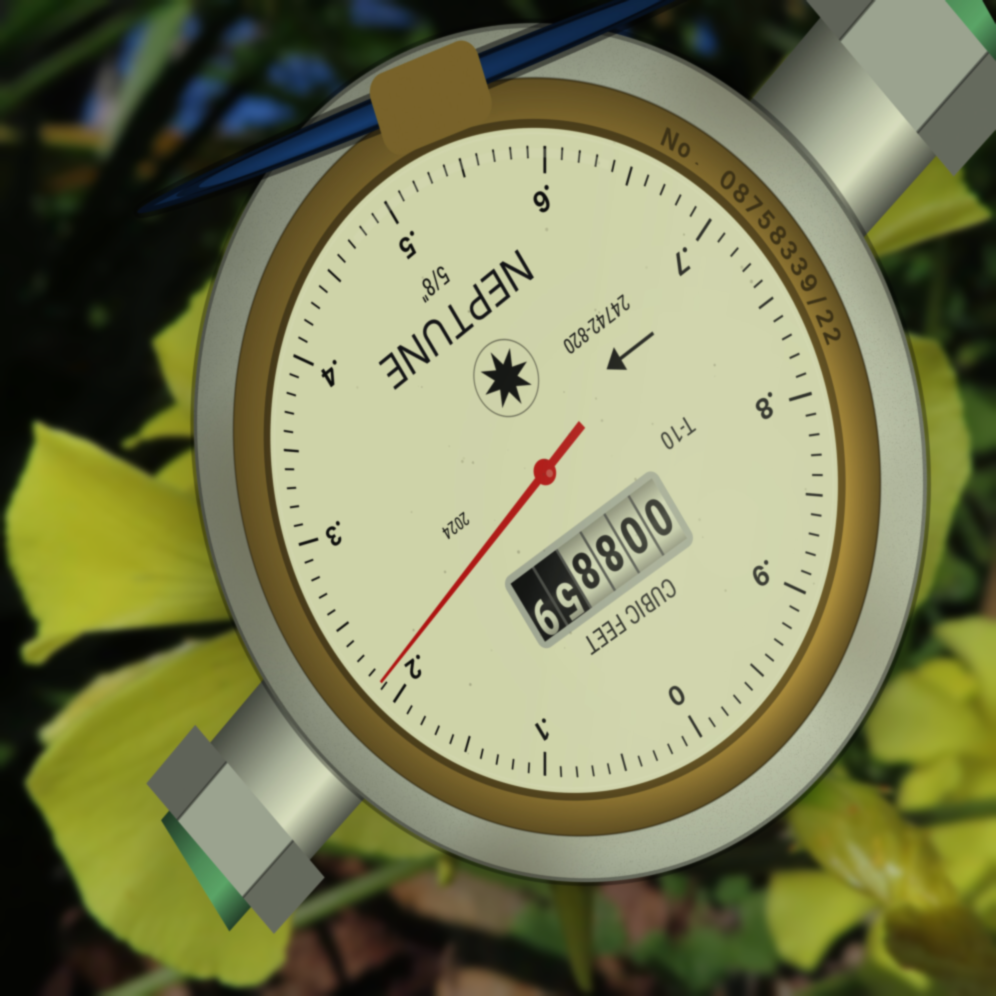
8859.21ft³
